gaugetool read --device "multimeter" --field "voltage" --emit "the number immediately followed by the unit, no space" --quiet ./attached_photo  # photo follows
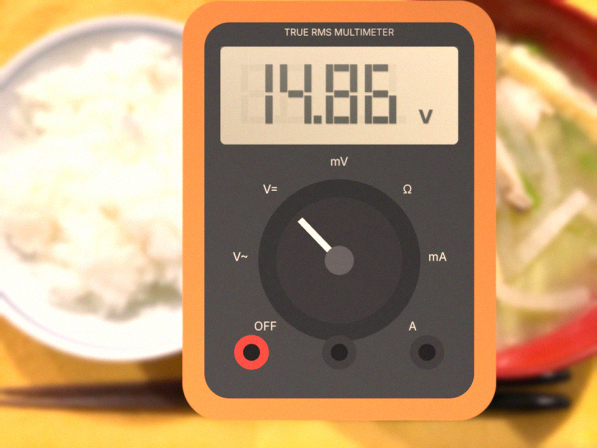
14.86V
